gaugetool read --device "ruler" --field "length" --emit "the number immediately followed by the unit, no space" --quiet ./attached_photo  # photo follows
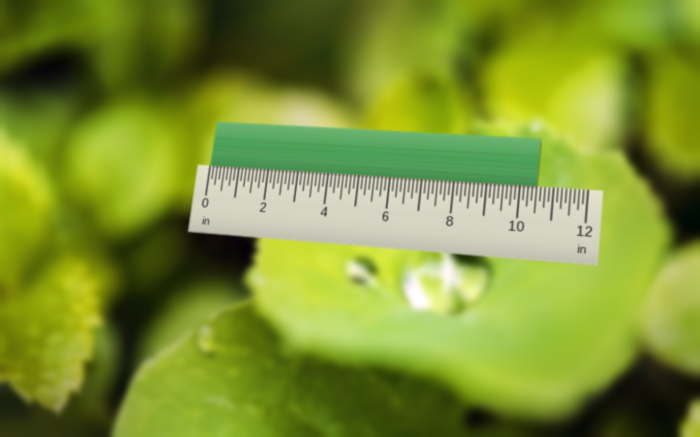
10.5in
